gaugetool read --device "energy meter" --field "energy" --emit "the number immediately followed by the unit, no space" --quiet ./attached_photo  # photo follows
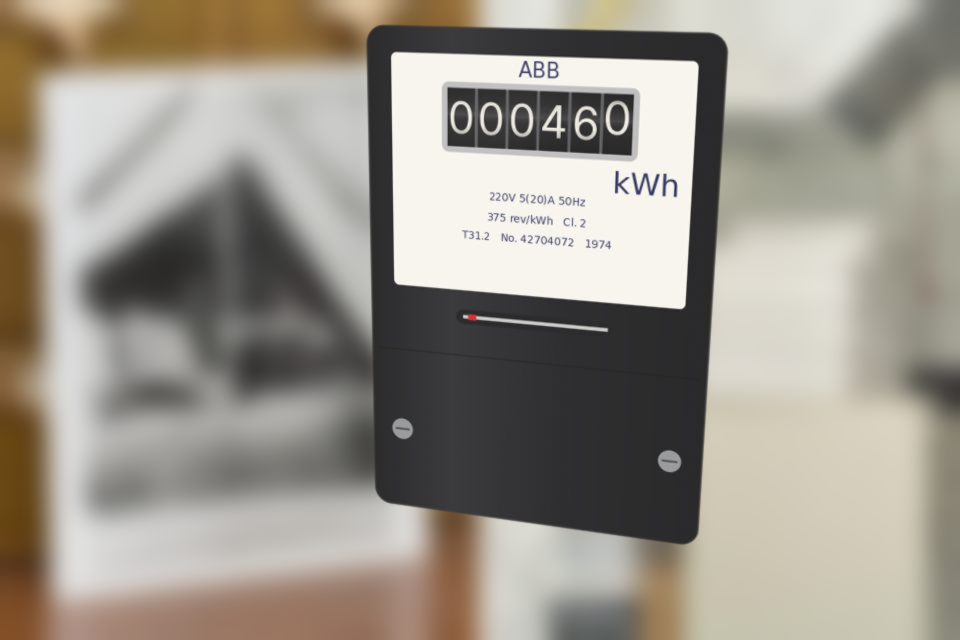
460kWh
